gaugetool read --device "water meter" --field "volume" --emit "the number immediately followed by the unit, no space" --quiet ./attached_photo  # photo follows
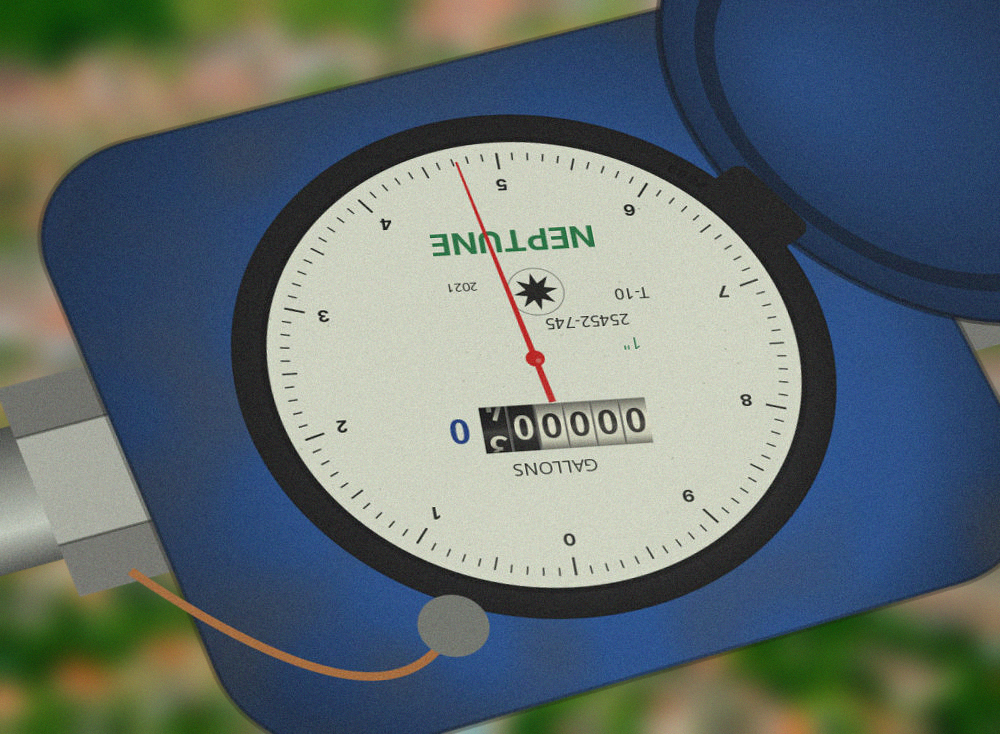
34.7gal
